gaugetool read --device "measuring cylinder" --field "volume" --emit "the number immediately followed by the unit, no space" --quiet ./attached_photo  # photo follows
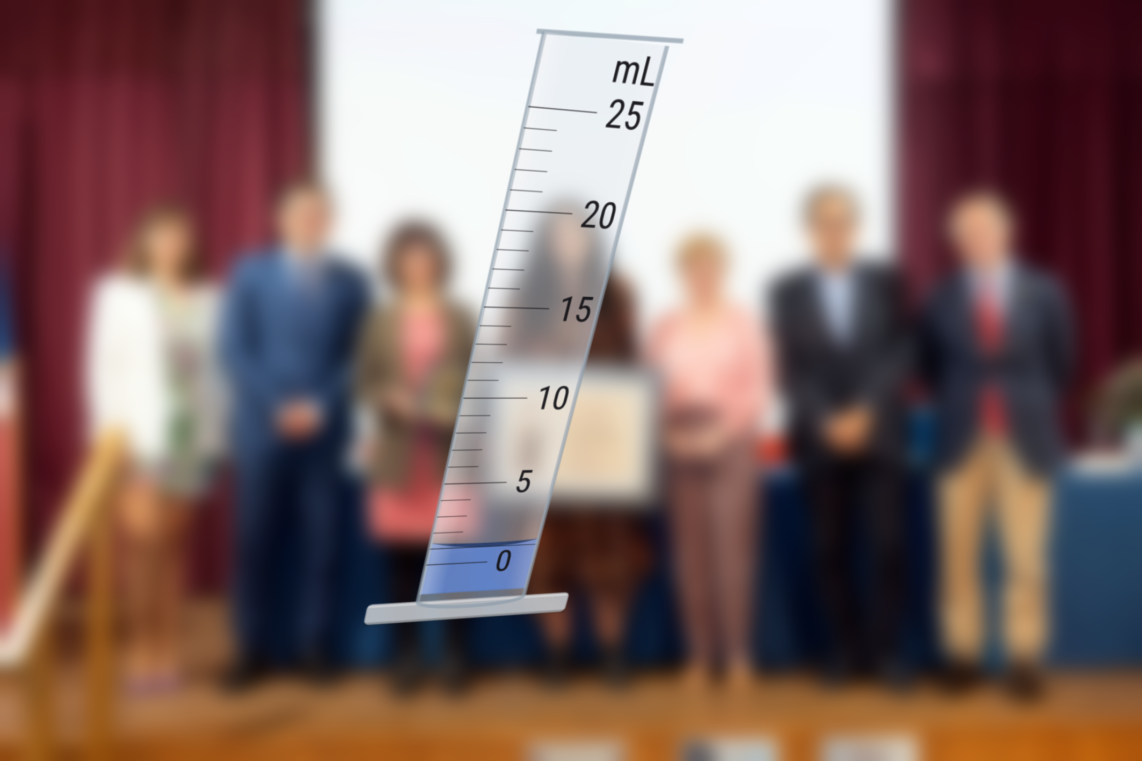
1mL
